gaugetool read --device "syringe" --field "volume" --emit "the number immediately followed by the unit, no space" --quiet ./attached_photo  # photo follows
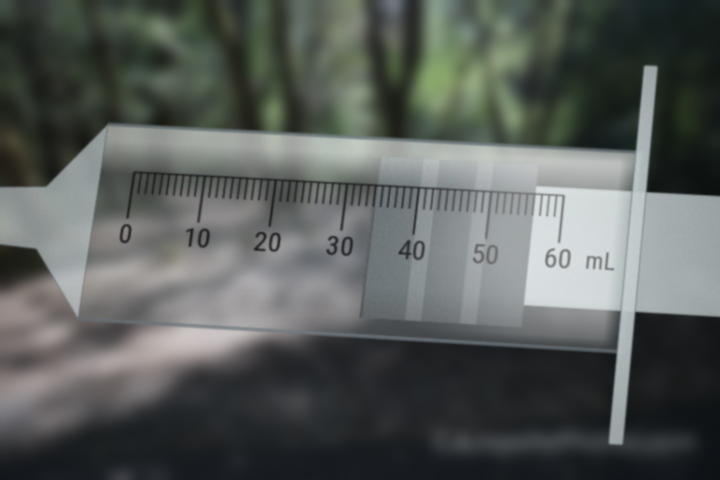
34mL
